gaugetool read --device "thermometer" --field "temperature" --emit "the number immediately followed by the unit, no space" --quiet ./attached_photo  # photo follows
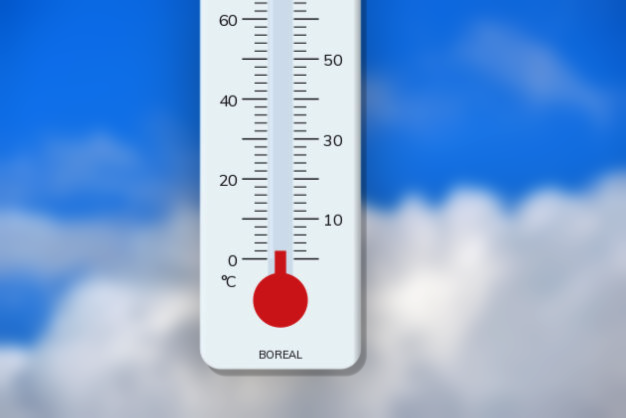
2°C
